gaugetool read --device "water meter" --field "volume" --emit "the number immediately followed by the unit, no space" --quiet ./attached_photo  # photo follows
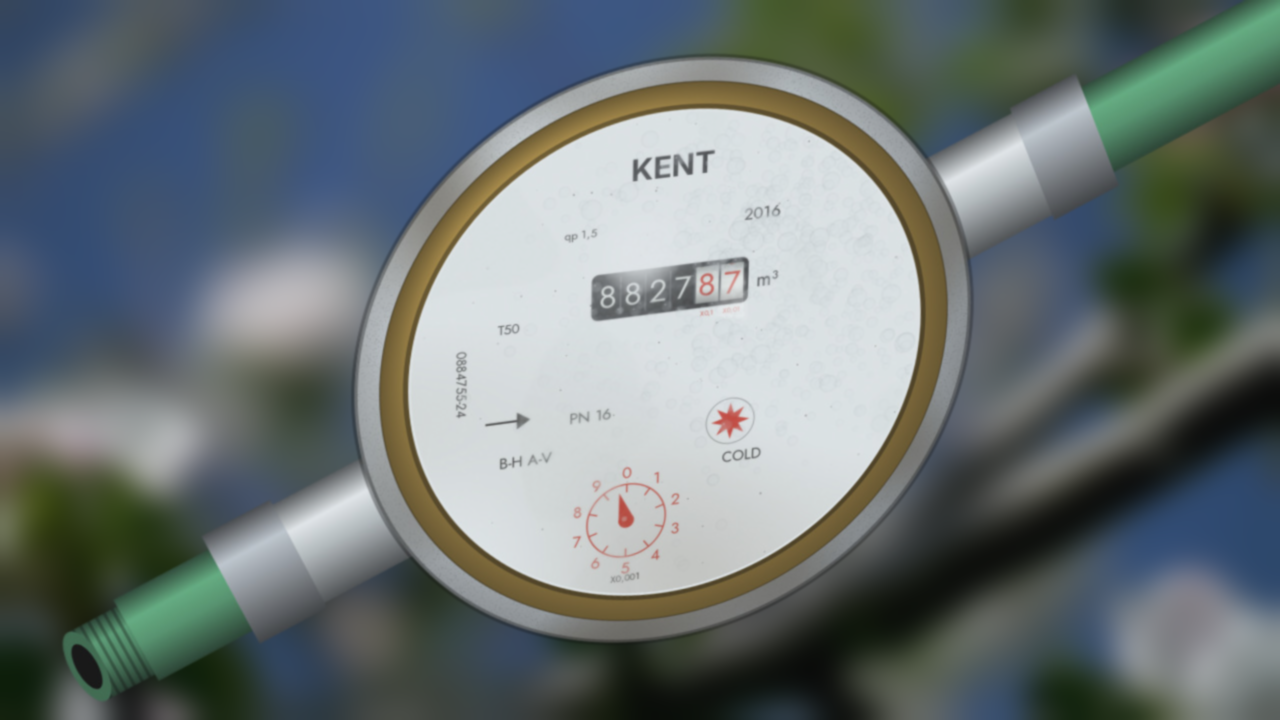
8827.869m³
